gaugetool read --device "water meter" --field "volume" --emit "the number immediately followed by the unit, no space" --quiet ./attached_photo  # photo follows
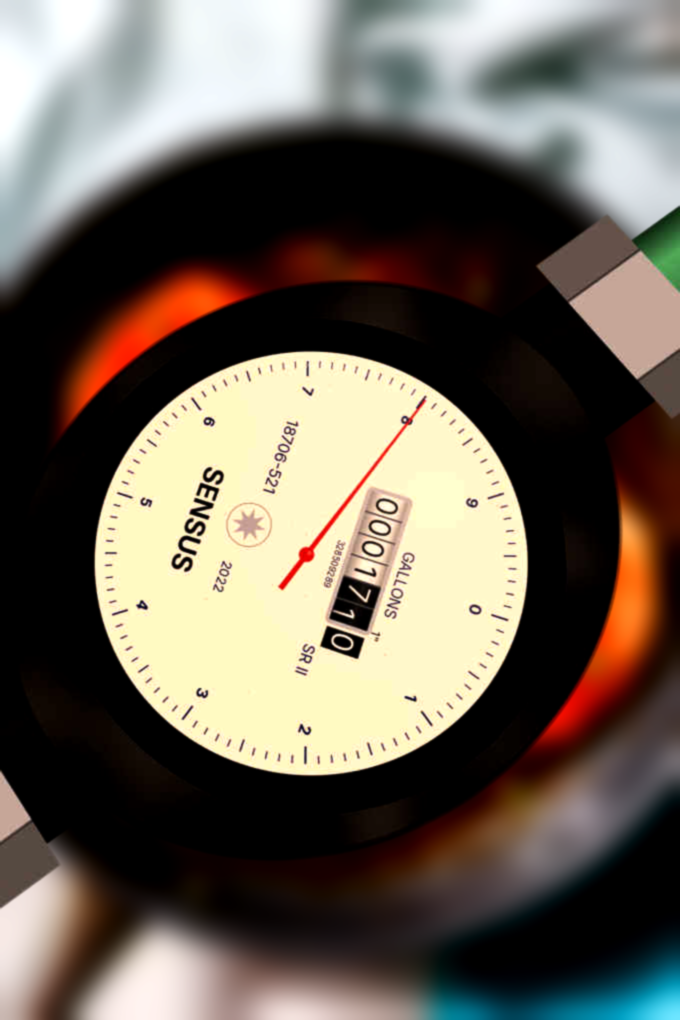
1708.0gal
